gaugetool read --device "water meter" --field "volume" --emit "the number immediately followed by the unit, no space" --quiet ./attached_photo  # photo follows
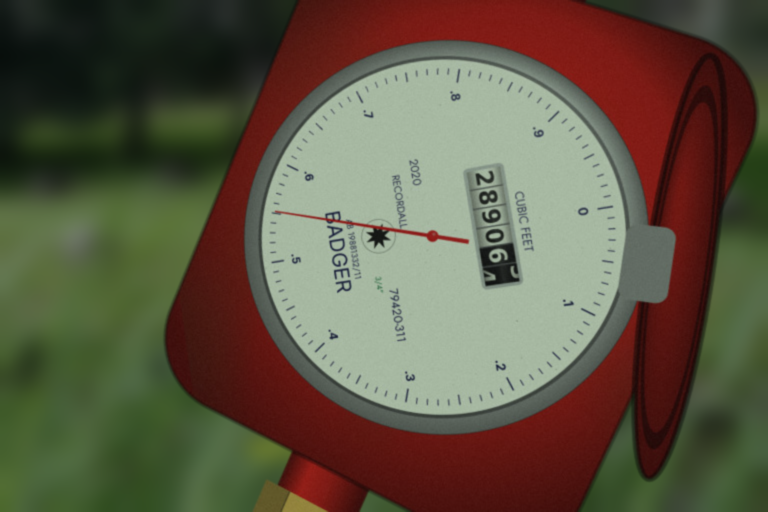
289063.55ft³
